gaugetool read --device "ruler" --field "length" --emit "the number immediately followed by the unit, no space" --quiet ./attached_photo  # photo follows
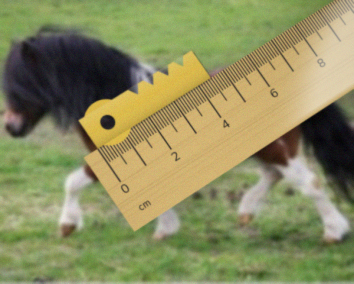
4.5cm
